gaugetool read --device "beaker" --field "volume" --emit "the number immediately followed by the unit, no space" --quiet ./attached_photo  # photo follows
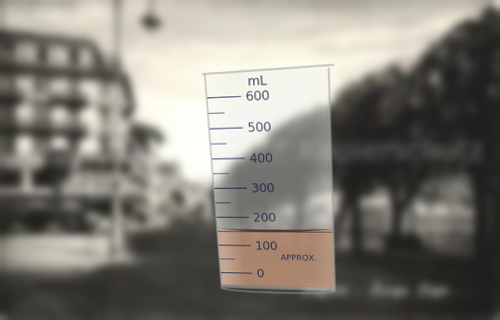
150mL
